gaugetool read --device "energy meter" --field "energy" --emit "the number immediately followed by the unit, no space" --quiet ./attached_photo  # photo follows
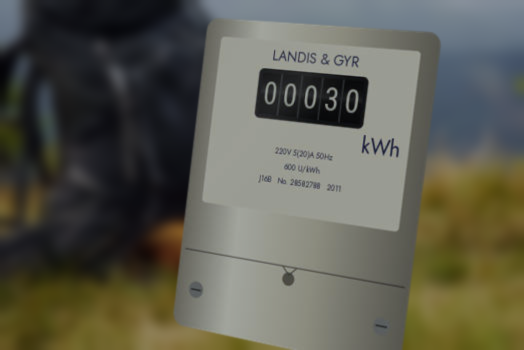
30kWh
